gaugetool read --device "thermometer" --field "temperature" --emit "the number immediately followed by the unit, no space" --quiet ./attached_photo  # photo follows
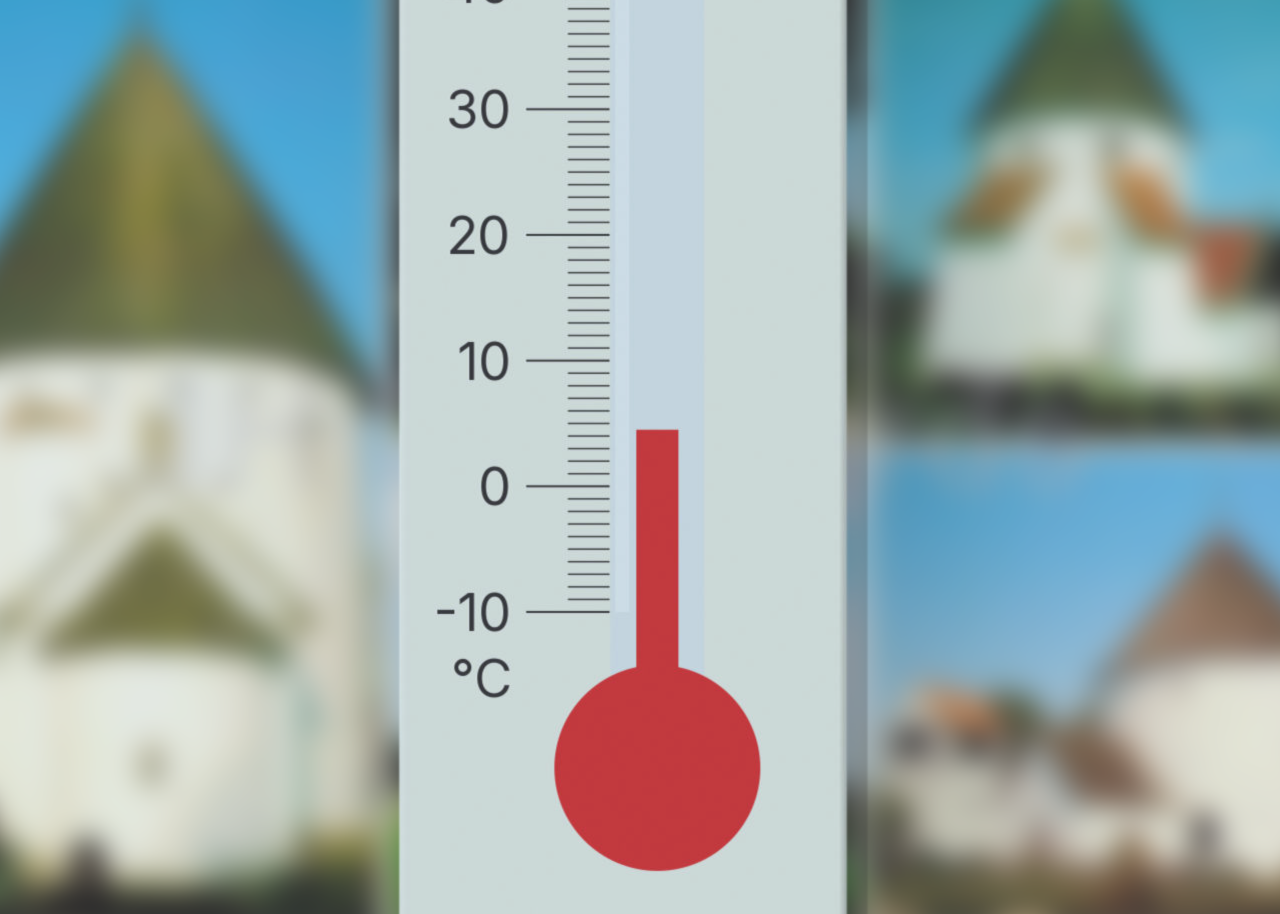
4.5°C
